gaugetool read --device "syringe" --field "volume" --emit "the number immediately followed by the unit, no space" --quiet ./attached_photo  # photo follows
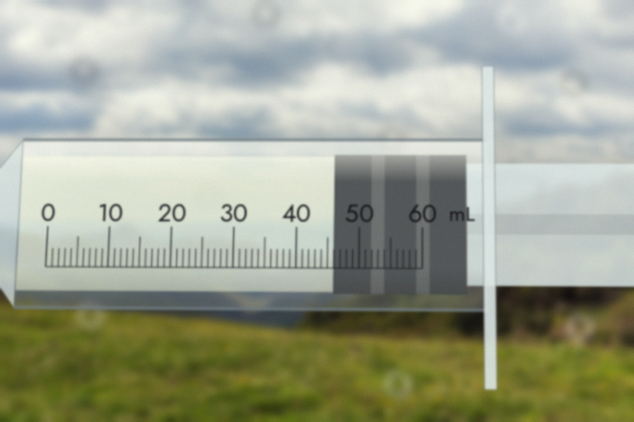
46mL
